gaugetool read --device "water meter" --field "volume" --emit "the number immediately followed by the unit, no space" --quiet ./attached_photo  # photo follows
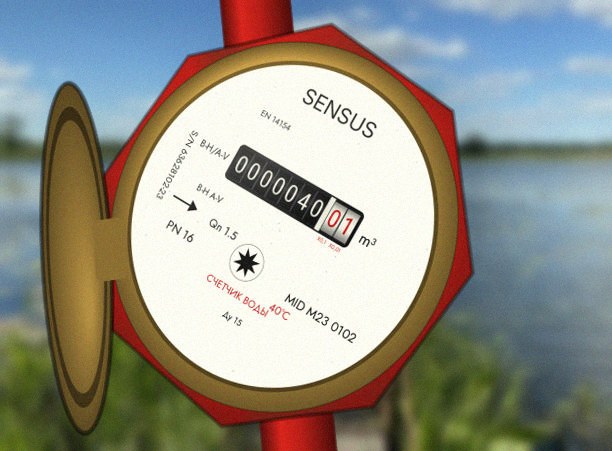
40.01m³
